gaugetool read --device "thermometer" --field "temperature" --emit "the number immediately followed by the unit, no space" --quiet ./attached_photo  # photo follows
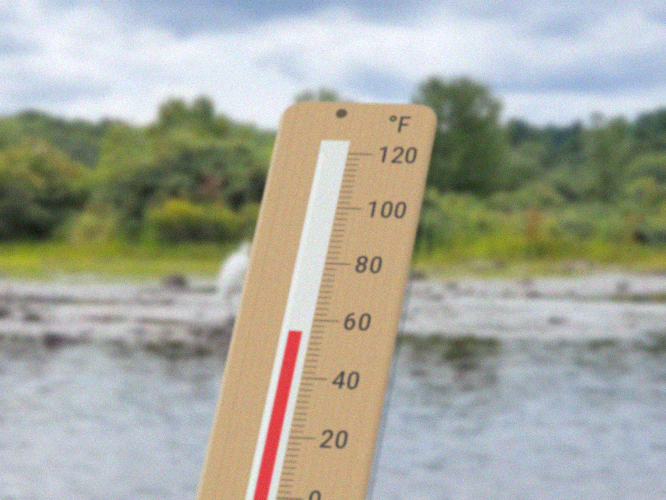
56°F
